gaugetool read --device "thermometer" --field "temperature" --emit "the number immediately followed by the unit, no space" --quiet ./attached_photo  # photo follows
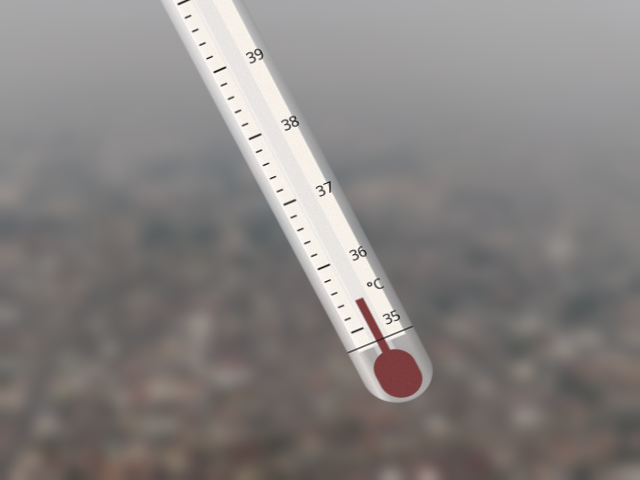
35.4°C
